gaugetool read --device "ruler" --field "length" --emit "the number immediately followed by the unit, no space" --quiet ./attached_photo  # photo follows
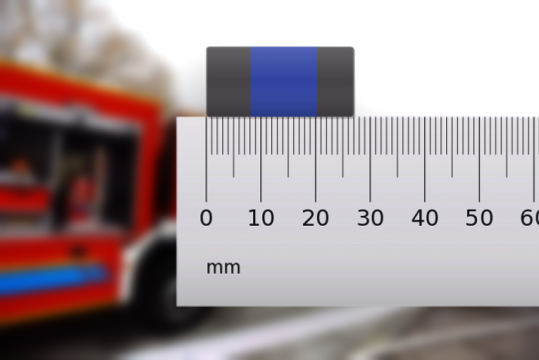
27mm
